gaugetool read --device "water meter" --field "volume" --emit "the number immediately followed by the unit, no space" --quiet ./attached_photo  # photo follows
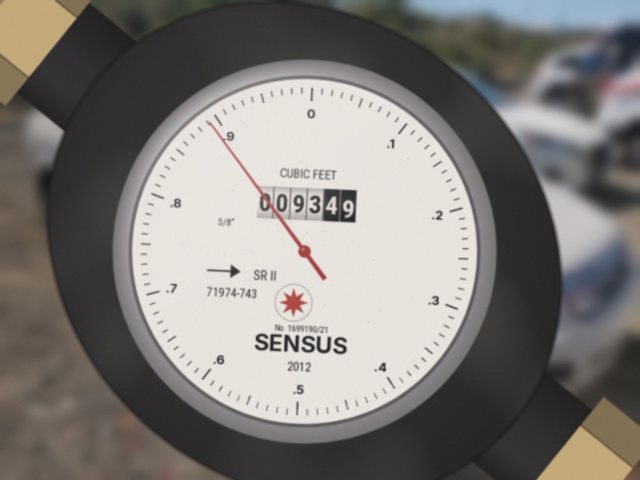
9348.89ft³
